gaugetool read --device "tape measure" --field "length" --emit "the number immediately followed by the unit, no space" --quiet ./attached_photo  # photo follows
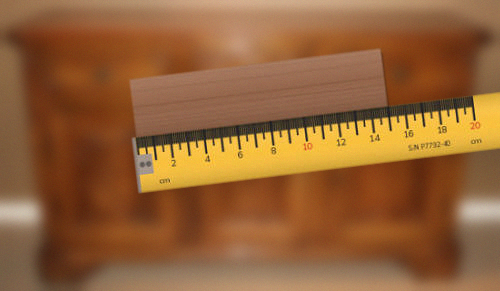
15cm
